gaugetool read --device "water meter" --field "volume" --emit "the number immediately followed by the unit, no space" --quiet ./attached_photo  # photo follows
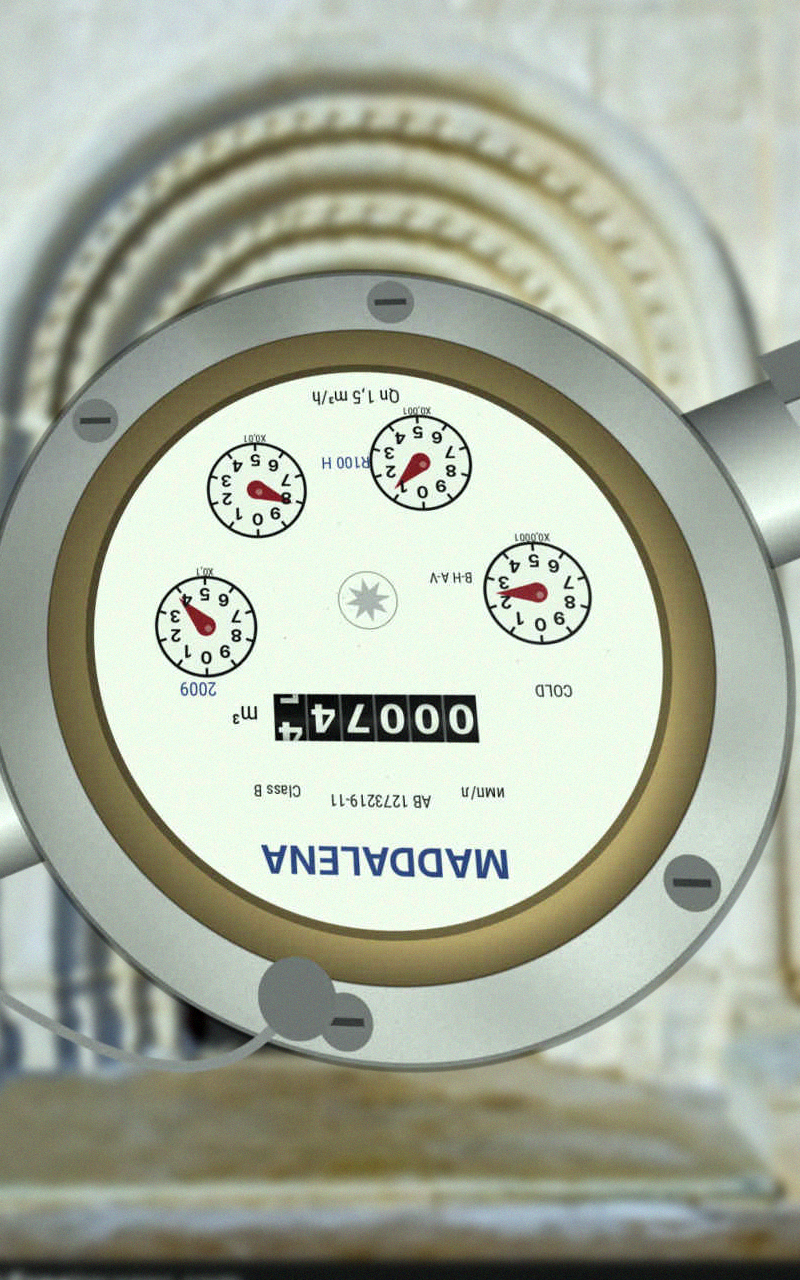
744.3812m³
